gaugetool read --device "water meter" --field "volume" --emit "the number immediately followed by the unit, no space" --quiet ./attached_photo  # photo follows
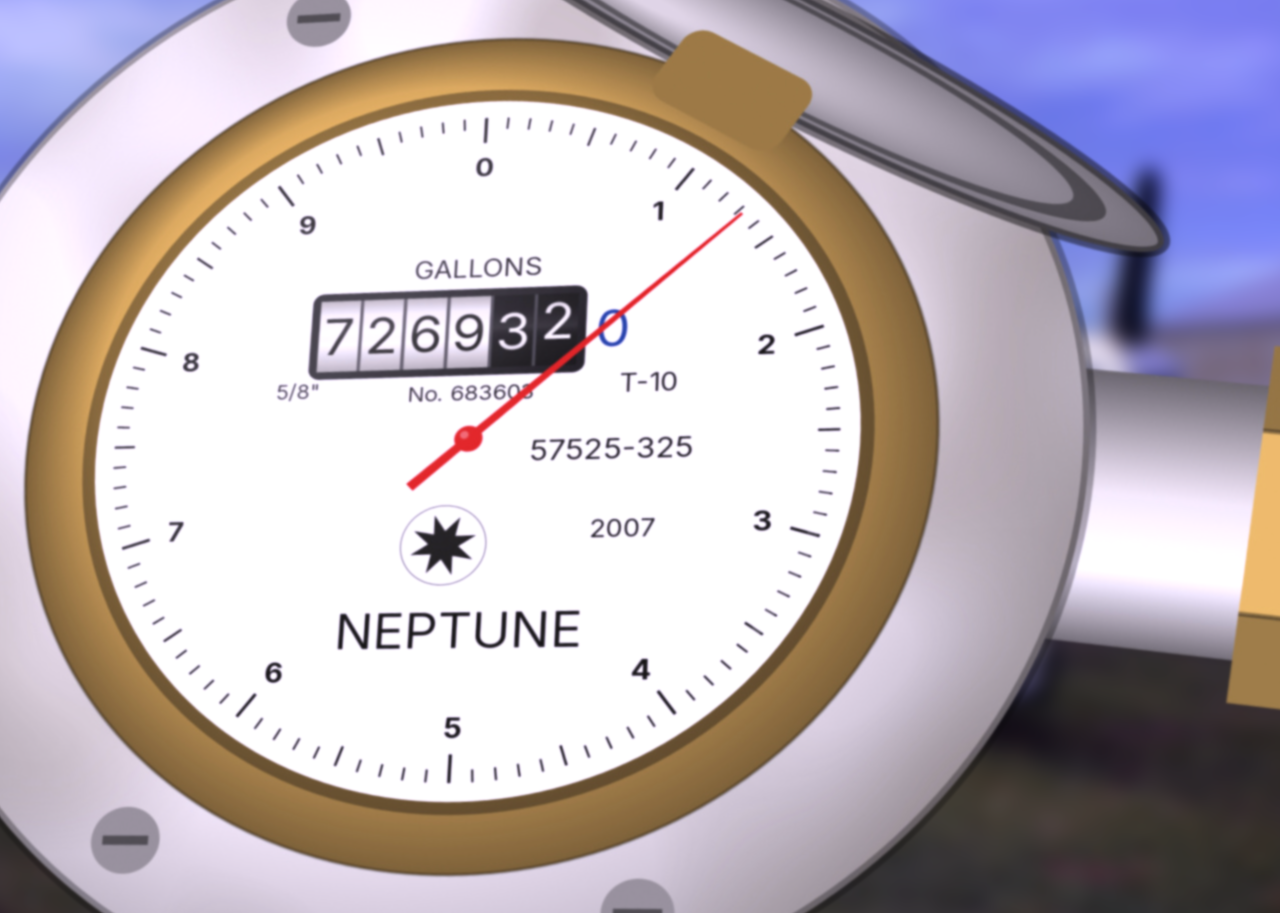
7269321.3gal
